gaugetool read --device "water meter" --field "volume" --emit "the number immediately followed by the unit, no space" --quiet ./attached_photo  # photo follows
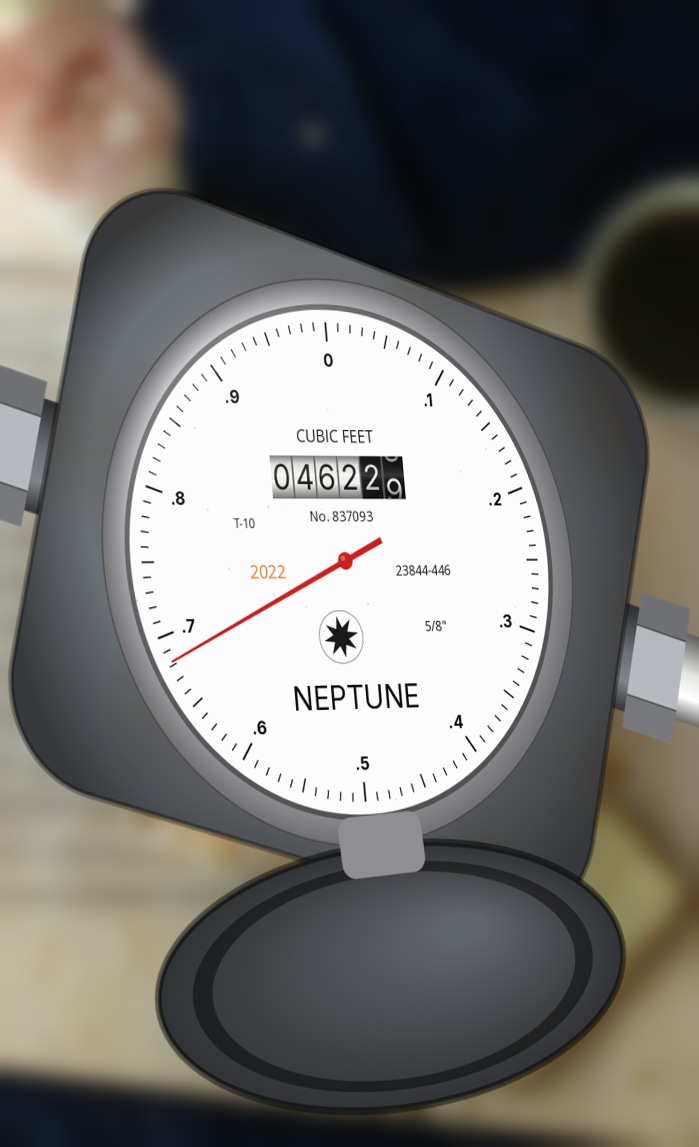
46228.68ft³
